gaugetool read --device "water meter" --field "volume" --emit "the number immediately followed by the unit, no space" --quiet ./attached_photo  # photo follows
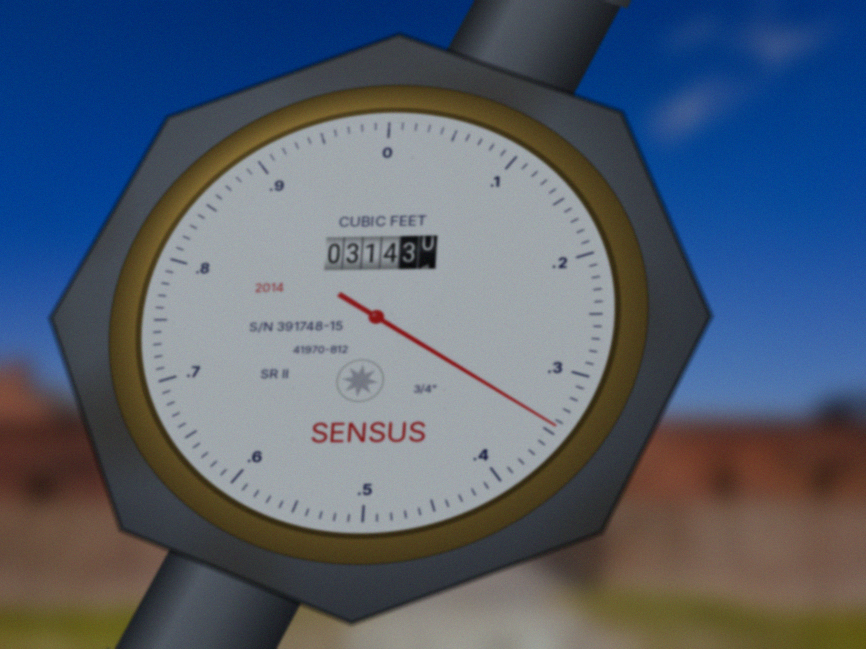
31430.34ft³
